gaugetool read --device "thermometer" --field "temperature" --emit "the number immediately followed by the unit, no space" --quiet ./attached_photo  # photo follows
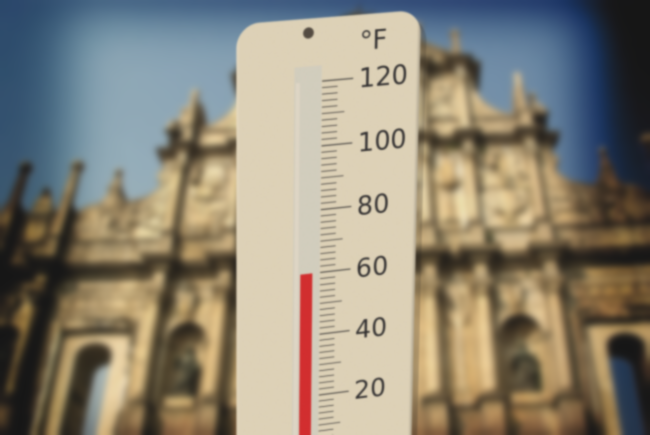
60°F
